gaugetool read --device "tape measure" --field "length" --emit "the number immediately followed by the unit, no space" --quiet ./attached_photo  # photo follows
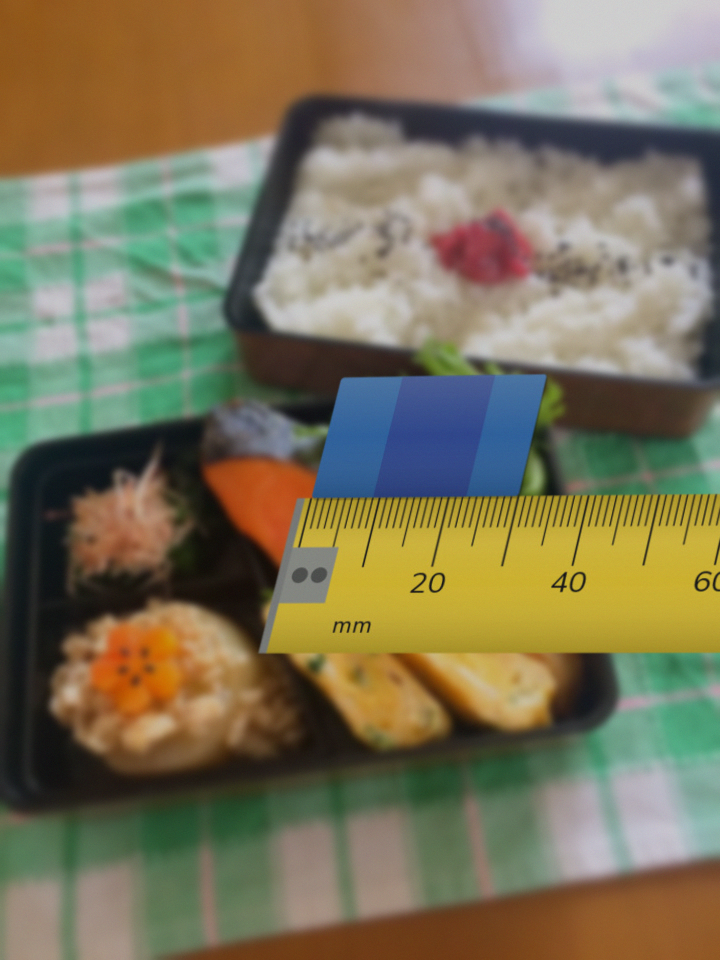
30mm
